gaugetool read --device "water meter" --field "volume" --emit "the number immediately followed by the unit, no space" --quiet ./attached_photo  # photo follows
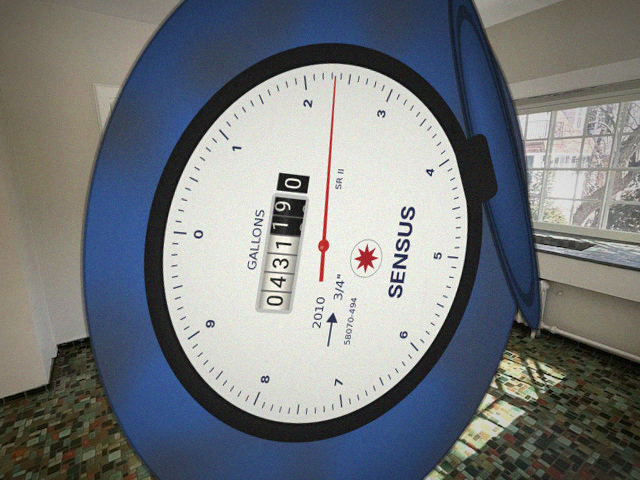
431192.3gal
